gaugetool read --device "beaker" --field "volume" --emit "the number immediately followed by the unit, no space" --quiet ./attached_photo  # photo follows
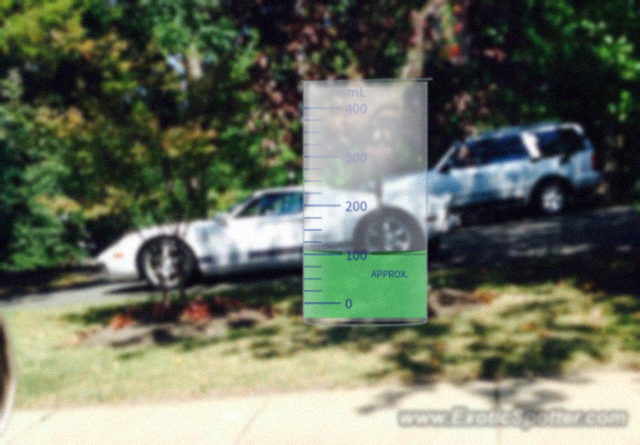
100mL
